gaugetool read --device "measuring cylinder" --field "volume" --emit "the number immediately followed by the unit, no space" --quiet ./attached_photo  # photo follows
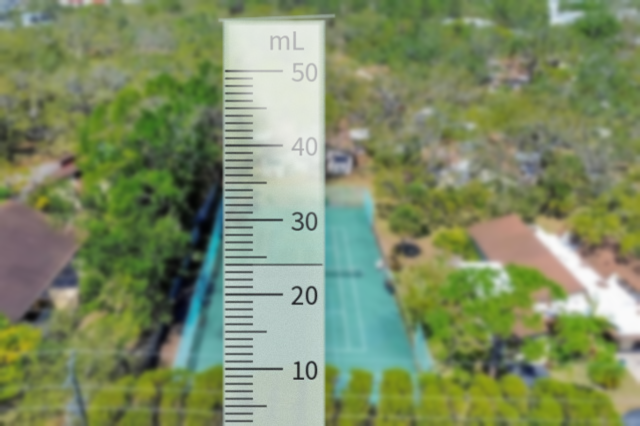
24mL
